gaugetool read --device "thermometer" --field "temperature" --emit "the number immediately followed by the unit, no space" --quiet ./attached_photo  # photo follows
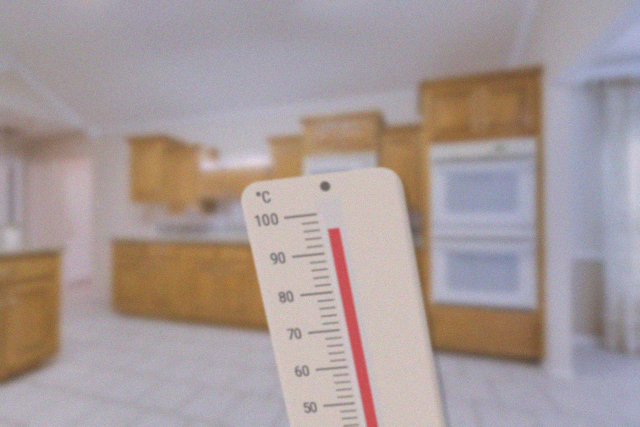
96°C
